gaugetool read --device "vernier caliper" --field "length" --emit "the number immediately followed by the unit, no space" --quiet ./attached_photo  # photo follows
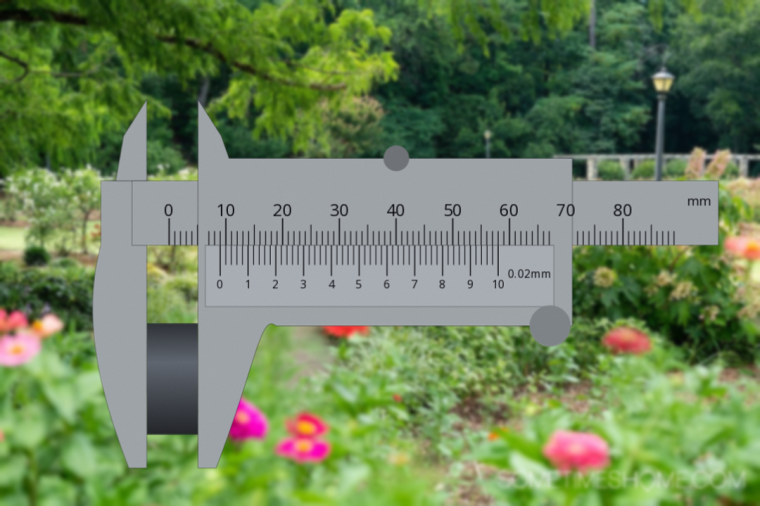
9.0mm
